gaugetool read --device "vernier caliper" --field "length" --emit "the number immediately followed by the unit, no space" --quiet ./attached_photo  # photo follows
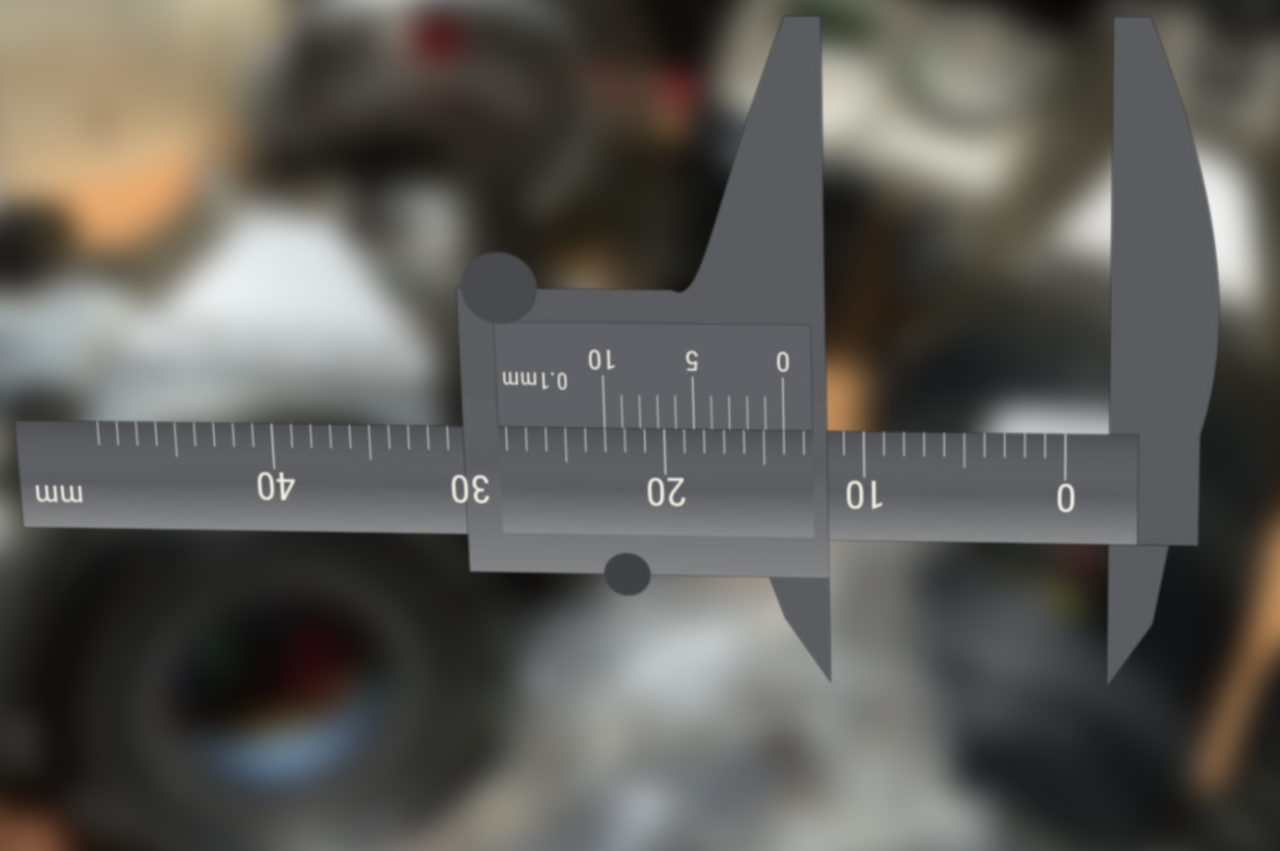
14.0mm
